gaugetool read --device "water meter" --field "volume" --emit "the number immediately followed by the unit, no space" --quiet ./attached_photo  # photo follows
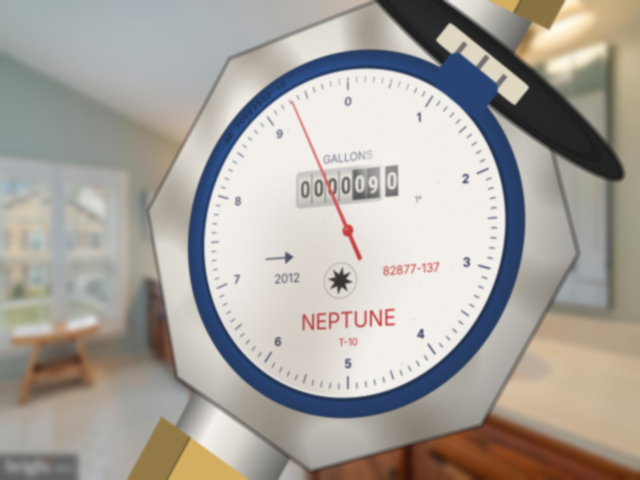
89.3gal
